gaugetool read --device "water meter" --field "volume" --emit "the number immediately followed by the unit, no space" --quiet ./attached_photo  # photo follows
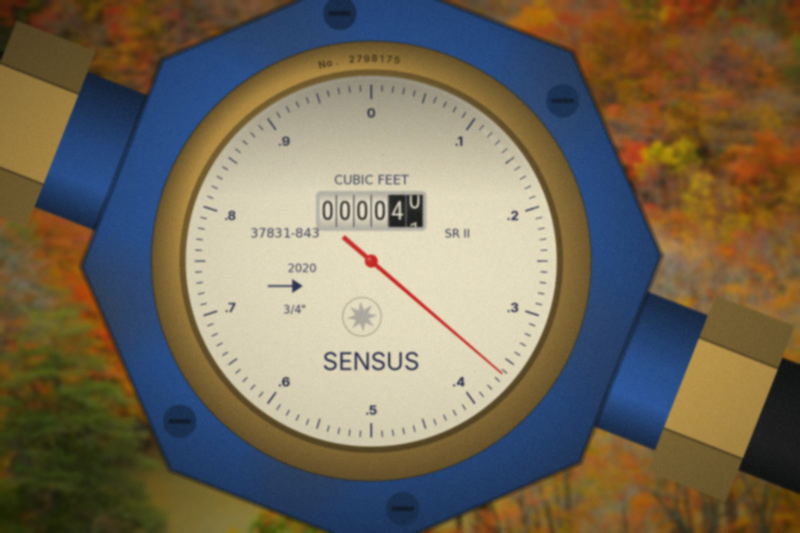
40.36ft³
